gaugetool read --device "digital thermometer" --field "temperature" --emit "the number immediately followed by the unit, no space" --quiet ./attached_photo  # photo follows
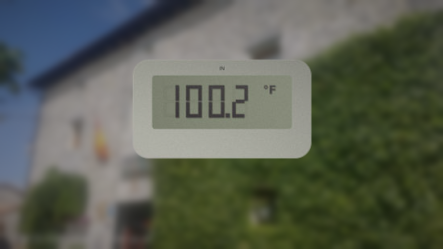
100.2°F
